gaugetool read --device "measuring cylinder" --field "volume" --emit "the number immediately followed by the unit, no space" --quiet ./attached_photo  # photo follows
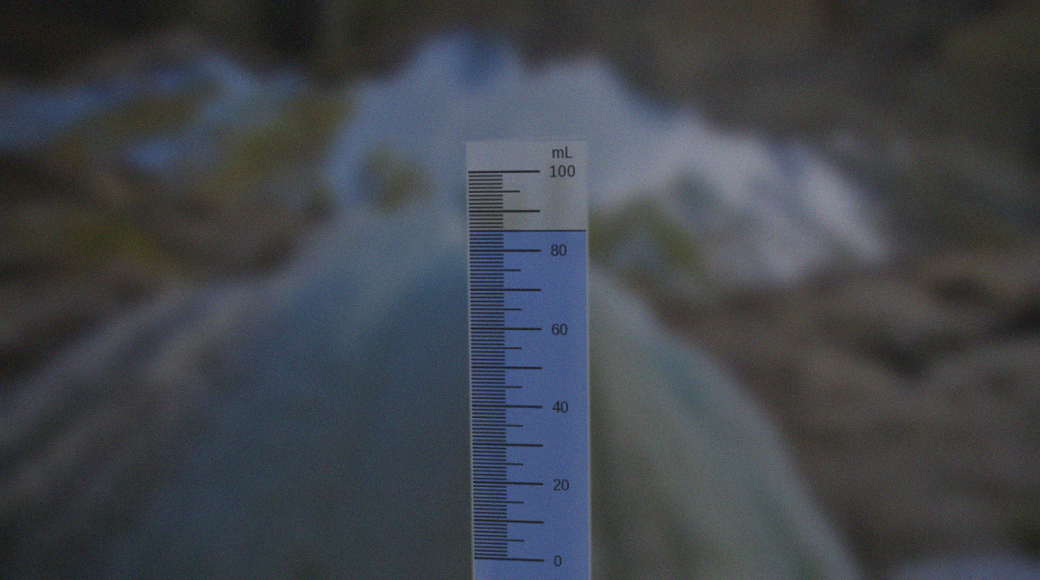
85mL
